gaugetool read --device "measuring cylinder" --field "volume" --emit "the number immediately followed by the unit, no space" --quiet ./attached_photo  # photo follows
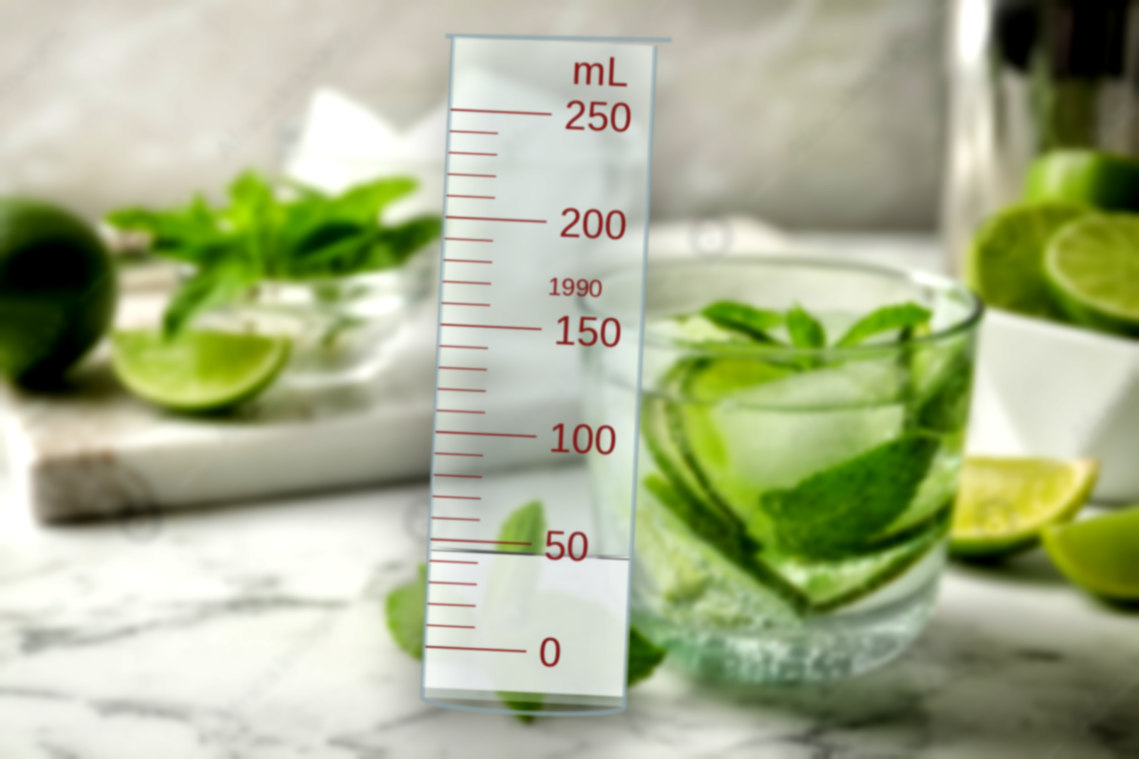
45mL
